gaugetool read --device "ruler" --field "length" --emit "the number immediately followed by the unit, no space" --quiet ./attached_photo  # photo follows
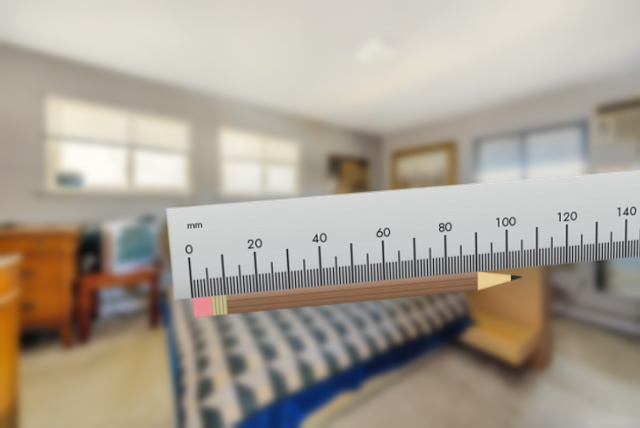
105mm
